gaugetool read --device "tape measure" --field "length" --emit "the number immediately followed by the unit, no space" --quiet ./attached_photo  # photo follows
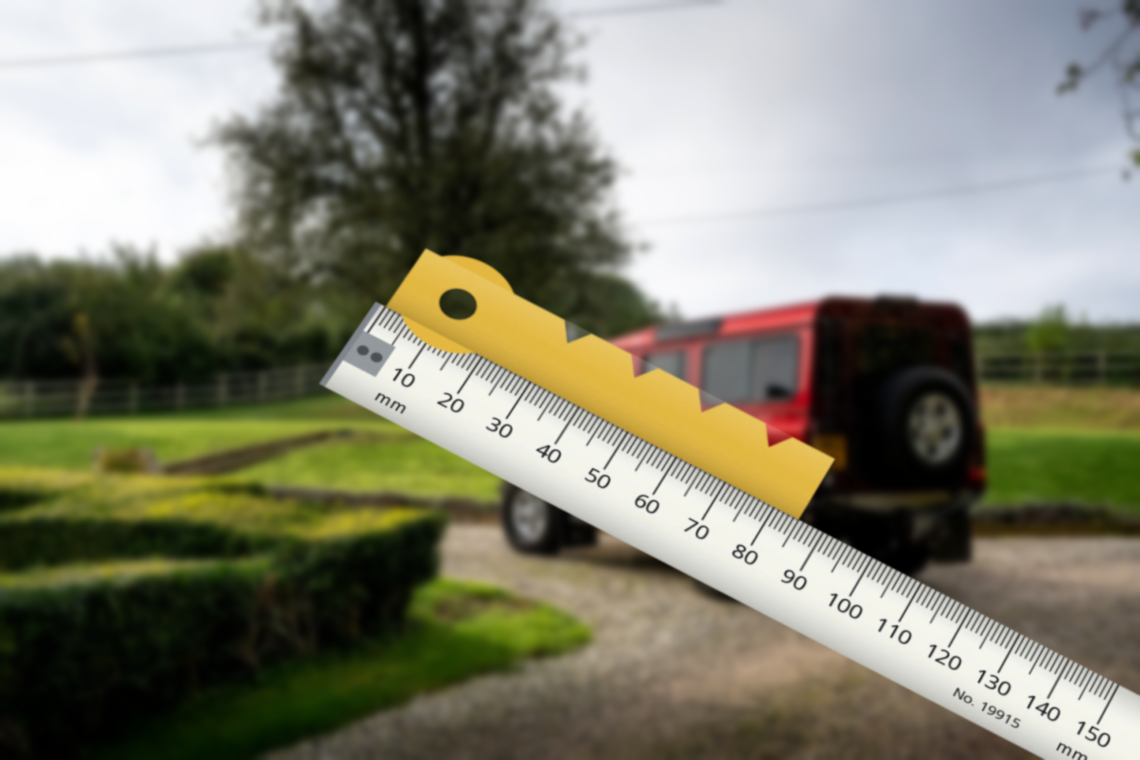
85mm
